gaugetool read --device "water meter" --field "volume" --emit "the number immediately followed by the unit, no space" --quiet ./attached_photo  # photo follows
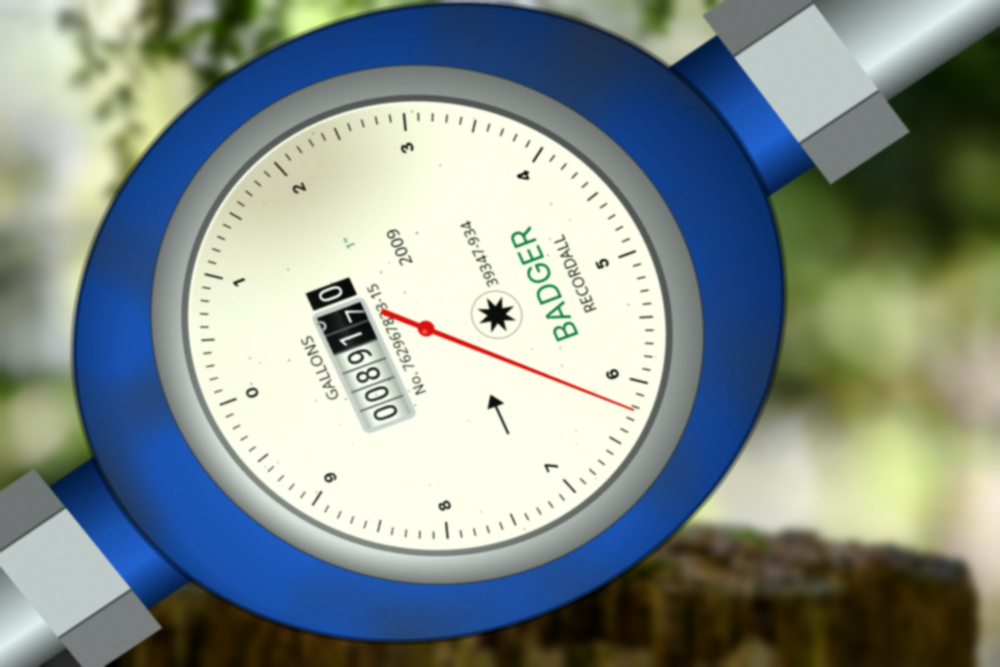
89166.2gal
